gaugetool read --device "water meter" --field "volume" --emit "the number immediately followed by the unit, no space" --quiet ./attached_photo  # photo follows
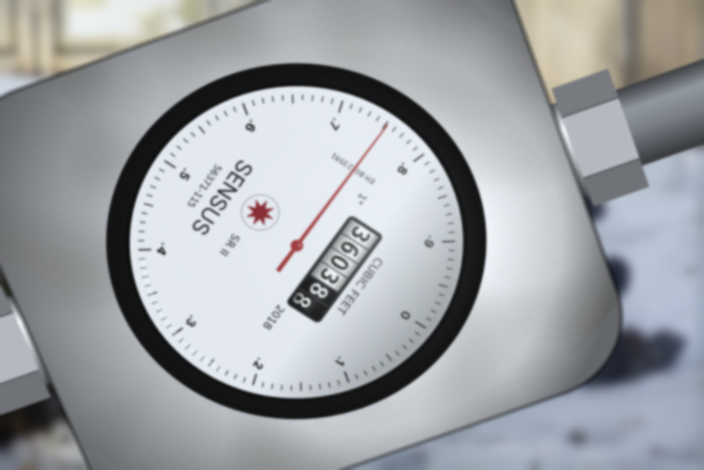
360387.75ft³
